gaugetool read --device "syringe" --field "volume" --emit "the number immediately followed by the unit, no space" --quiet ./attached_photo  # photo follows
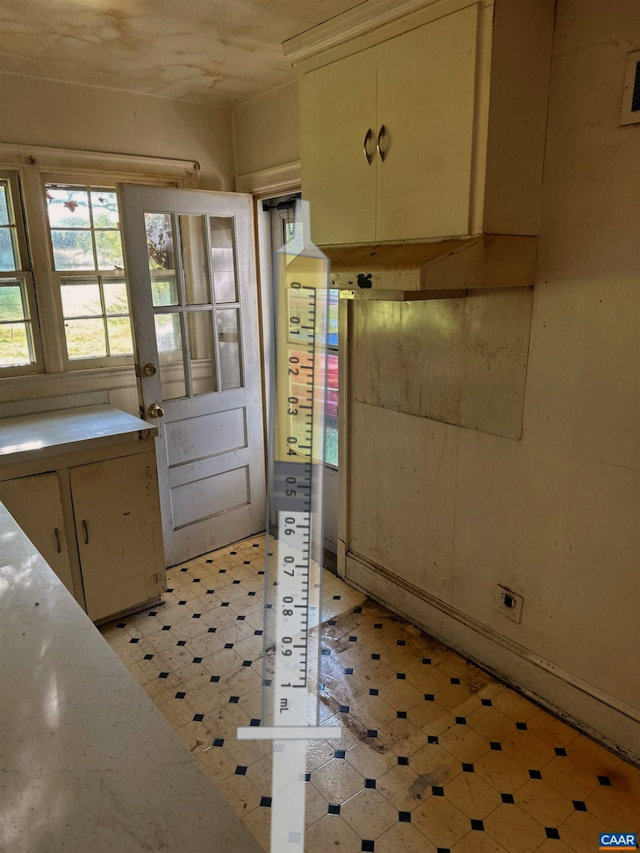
0.44mL
